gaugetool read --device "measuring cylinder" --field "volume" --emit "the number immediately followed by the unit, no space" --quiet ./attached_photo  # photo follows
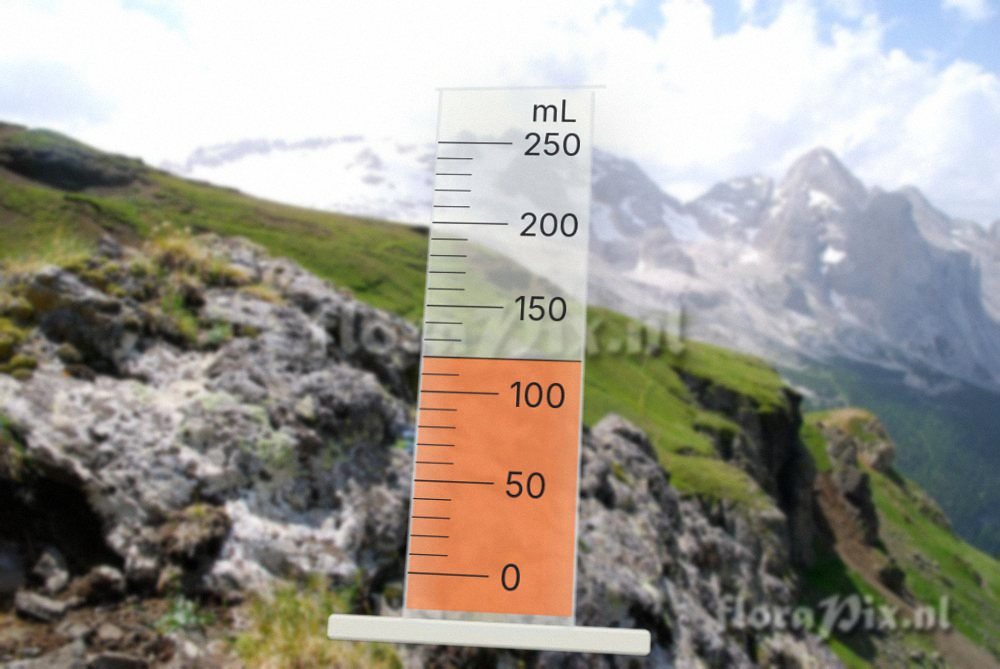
120mL
